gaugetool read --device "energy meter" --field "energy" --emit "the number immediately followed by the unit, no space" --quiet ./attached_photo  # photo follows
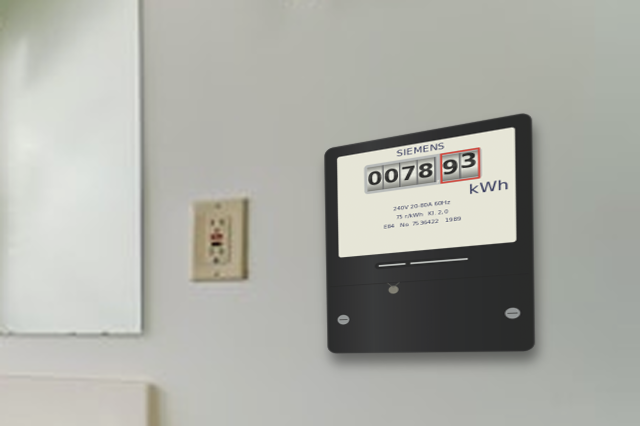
78.93kWh
